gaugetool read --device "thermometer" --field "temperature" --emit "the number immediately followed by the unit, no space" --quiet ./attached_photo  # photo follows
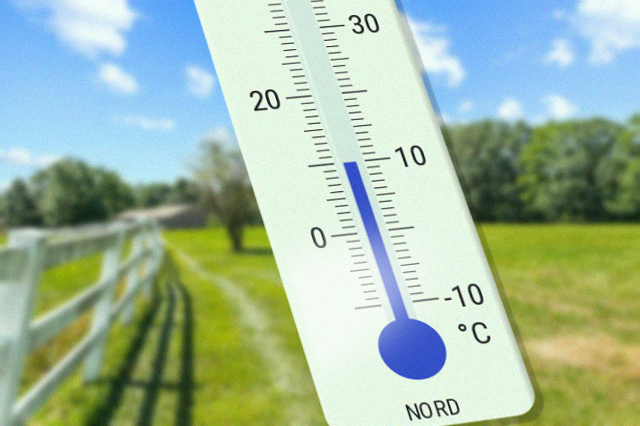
10°C
